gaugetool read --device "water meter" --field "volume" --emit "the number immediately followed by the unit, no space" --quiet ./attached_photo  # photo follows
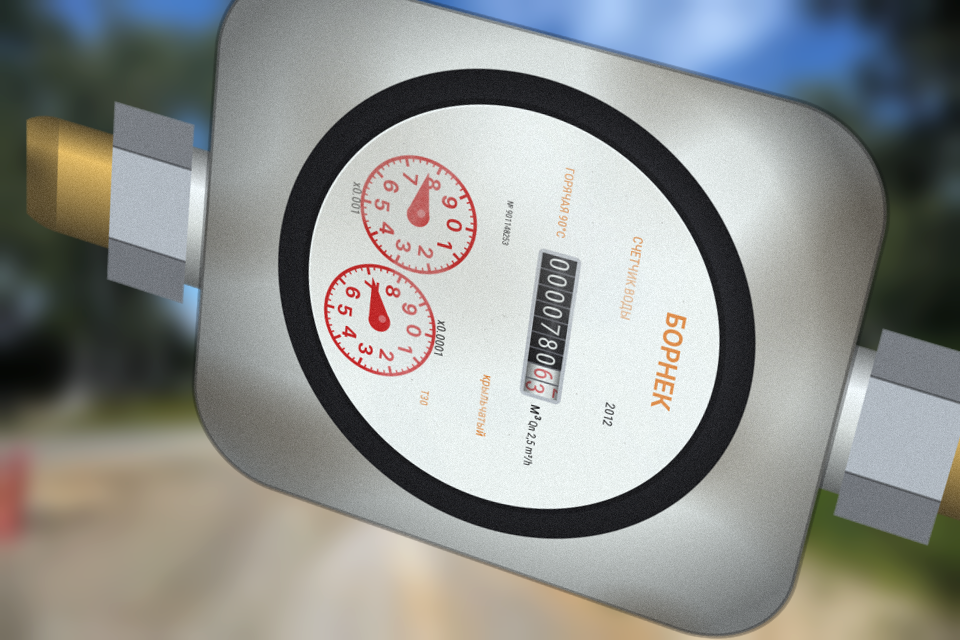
780.6277m³
